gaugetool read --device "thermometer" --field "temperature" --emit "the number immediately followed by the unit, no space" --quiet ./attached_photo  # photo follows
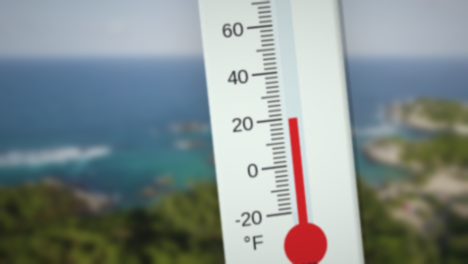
20°F
